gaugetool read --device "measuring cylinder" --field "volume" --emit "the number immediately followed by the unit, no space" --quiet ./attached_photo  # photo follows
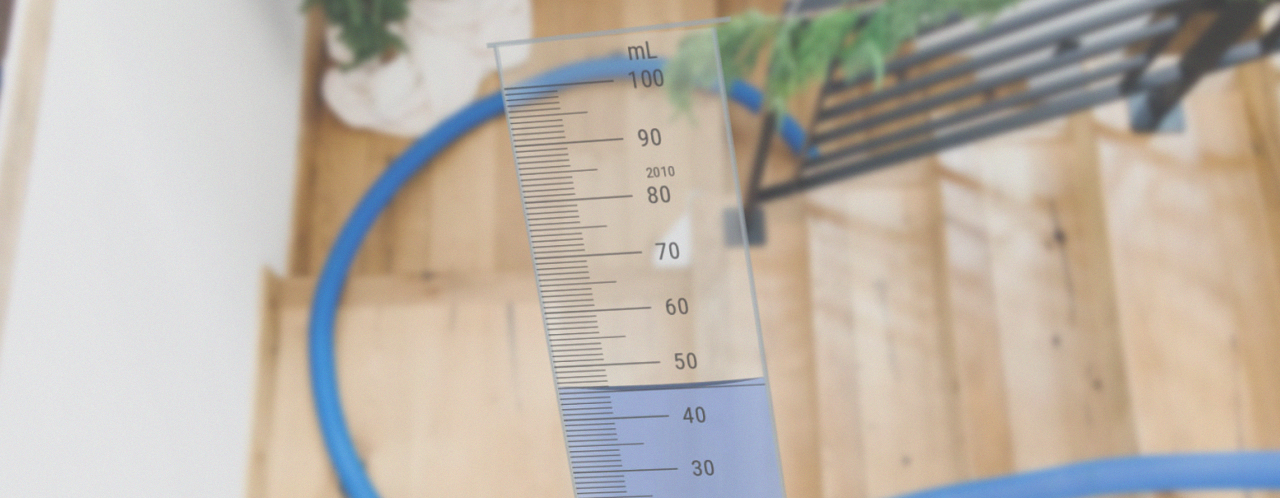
45mL
